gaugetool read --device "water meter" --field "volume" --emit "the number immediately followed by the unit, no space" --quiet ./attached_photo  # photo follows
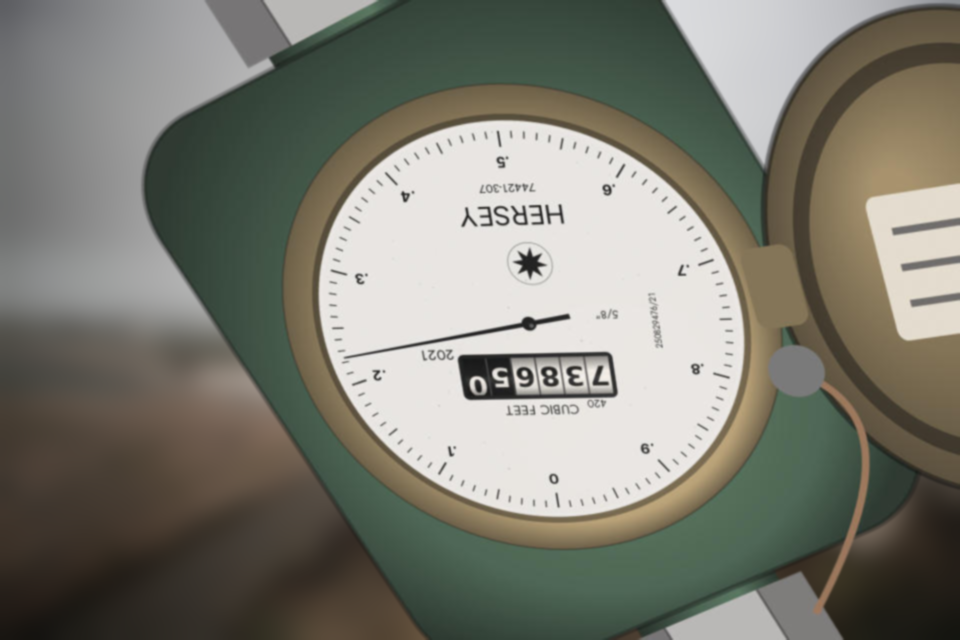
738650.22ft³
